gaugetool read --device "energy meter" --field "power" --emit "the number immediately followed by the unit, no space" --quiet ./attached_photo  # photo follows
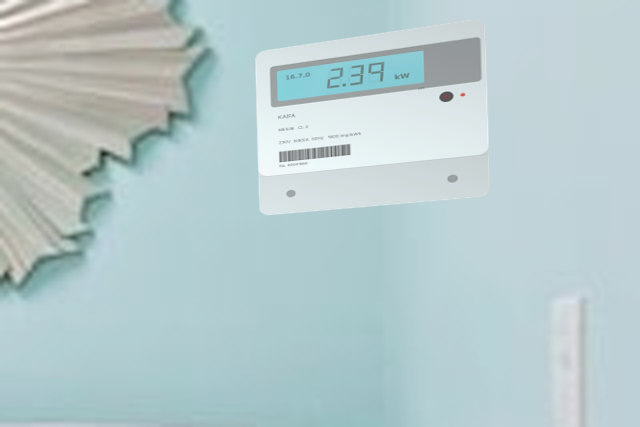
2.39kW
